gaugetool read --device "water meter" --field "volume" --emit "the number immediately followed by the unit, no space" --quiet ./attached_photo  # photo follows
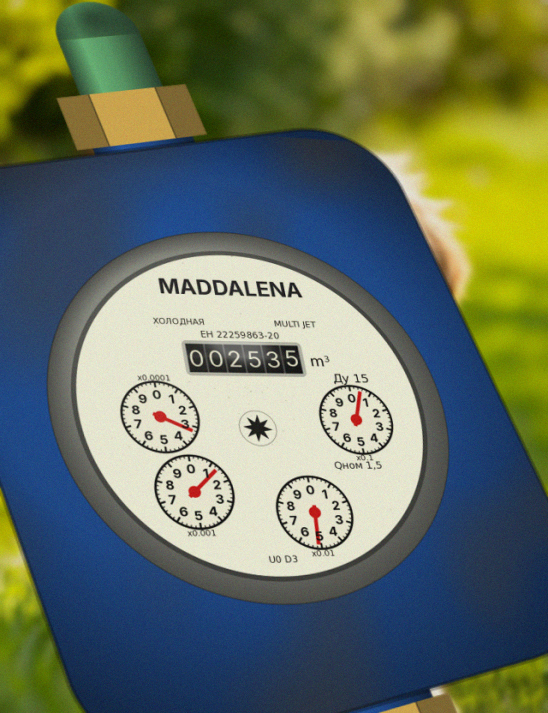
2535.0513m³
